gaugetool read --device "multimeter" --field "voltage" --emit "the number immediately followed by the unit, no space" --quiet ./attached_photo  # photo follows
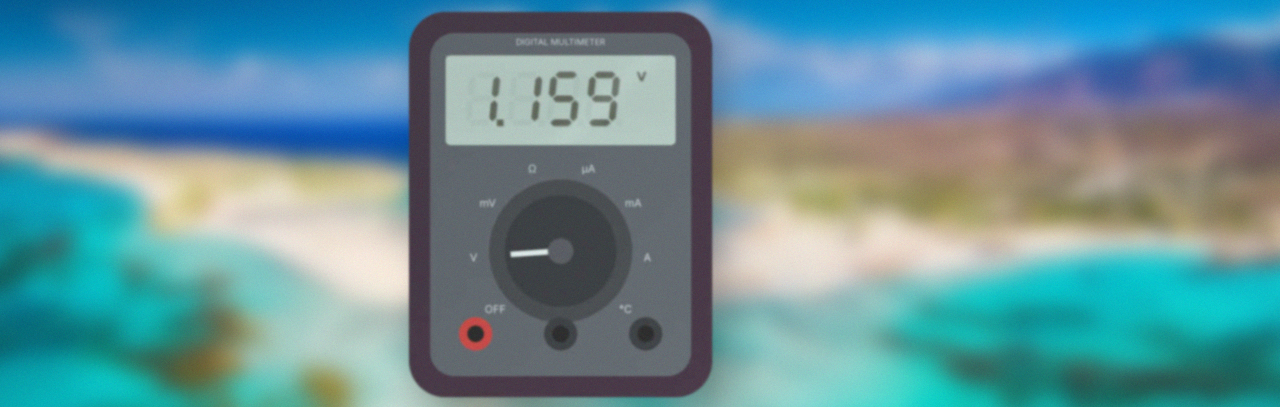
1.159V
